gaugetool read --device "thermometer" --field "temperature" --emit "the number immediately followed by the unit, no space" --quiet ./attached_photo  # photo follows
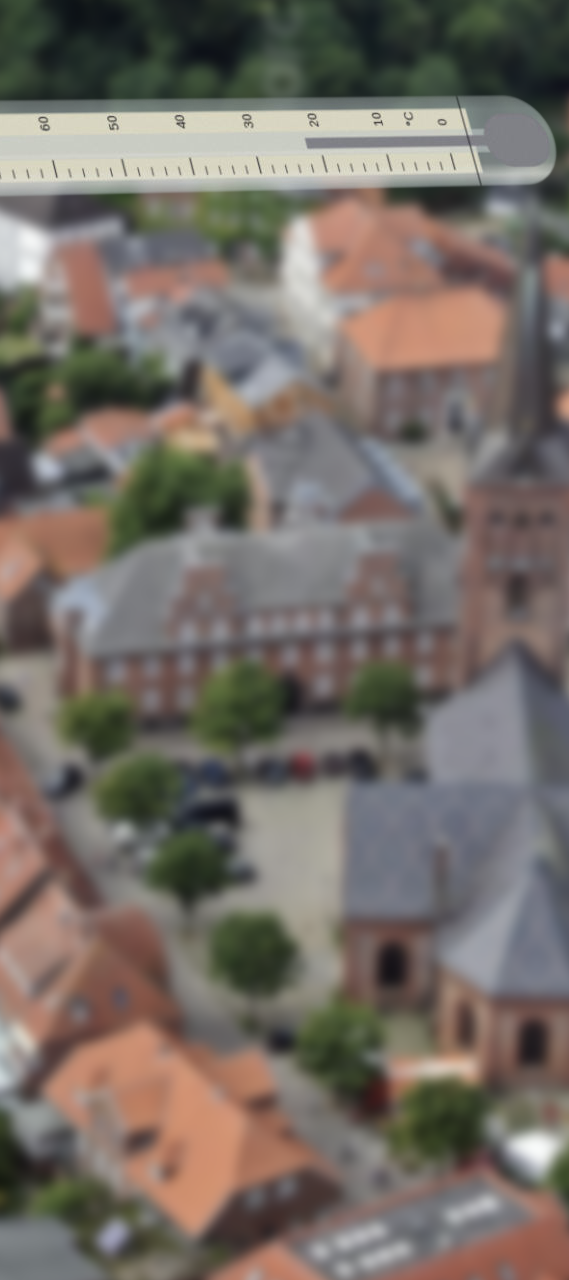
22°C
